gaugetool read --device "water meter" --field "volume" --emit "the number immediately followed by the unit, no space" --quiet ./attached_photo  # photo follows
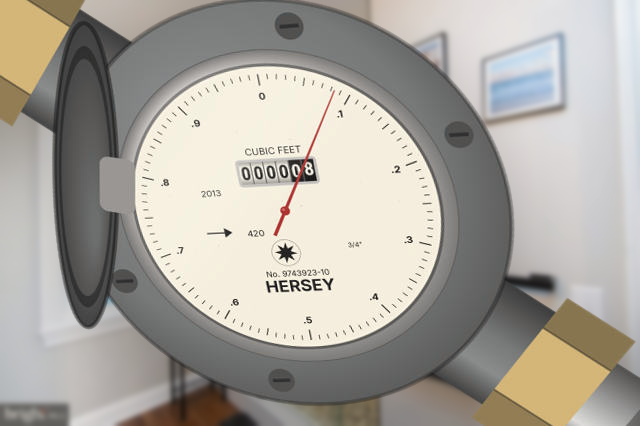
8.08ft³
